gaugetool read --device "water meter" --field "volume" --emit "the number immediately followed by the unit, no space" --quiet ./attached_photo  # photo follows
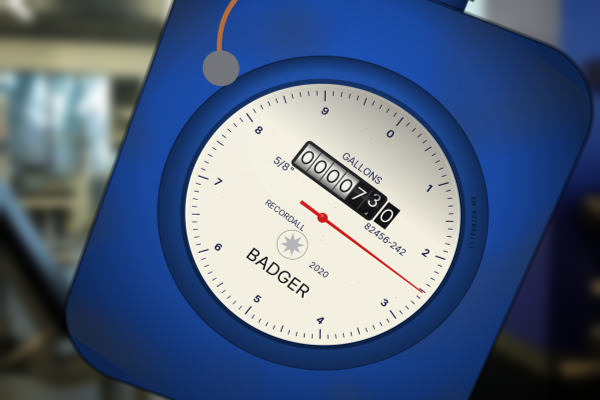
732.5gal
